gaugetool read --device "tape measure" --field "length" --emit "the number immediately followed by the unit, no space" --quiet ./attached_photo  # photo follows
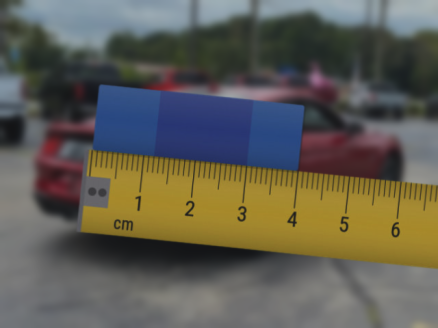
4cm
